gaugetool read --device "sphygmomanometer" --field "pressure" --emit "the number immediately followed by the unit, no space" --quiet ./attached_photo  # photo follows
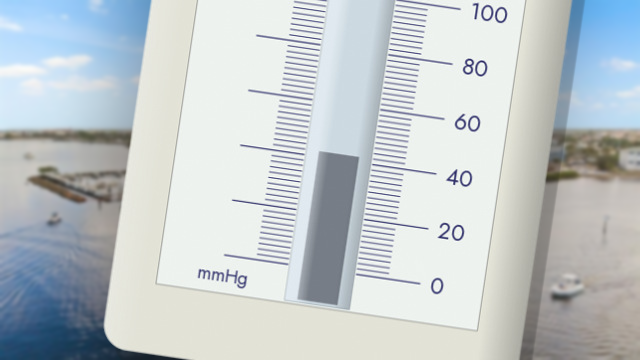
42mmHg
